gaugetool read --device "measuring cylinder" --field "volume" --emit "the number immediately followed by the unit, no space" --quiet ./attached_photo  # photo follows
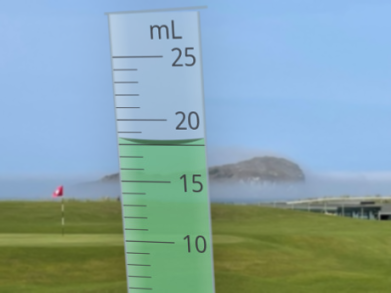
18mL
